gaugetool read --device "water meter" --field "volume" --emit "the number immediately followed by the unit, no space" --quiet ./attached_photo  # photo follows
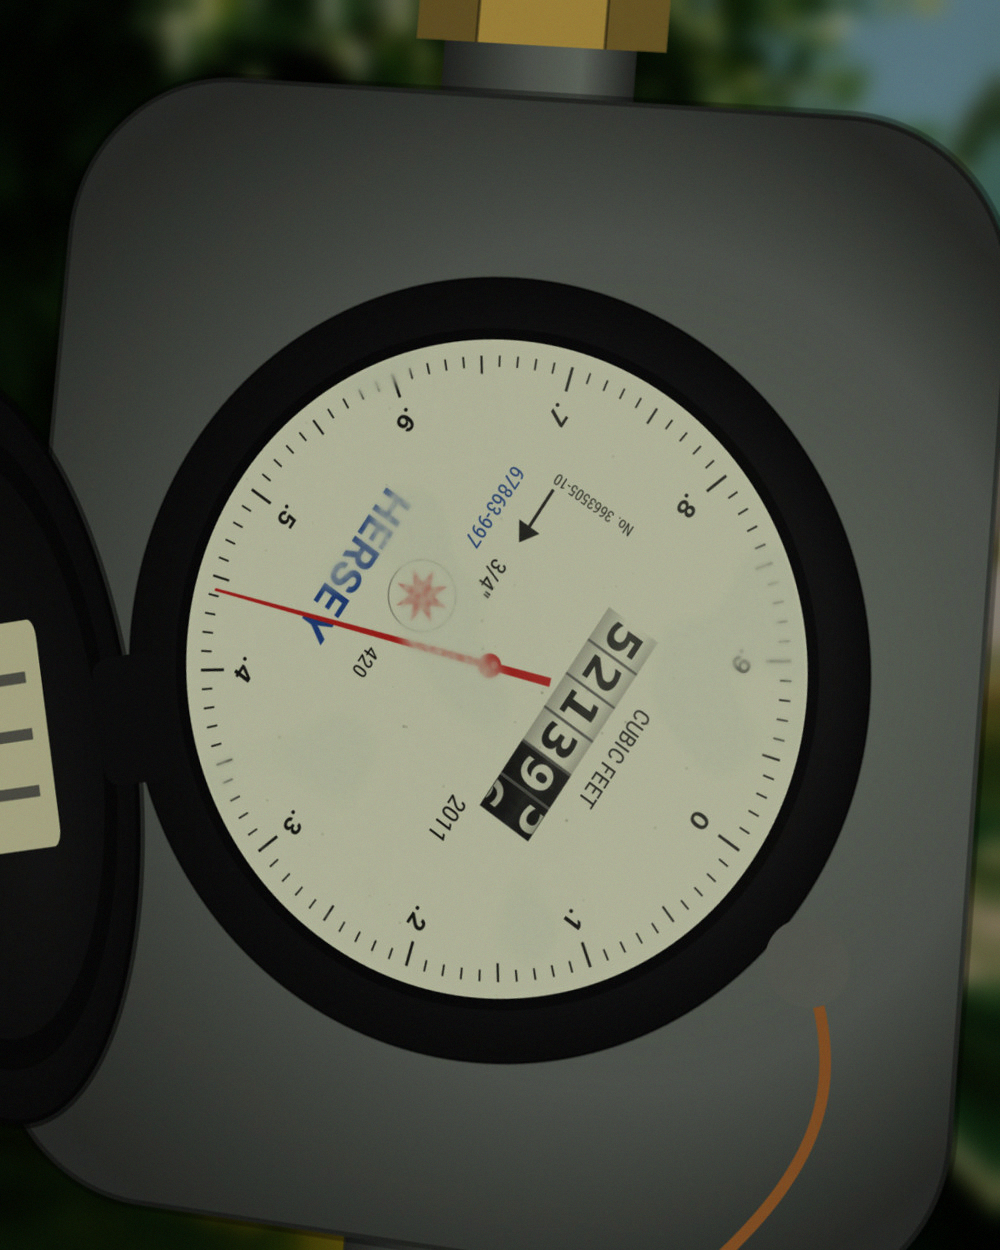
521395.44ft³
